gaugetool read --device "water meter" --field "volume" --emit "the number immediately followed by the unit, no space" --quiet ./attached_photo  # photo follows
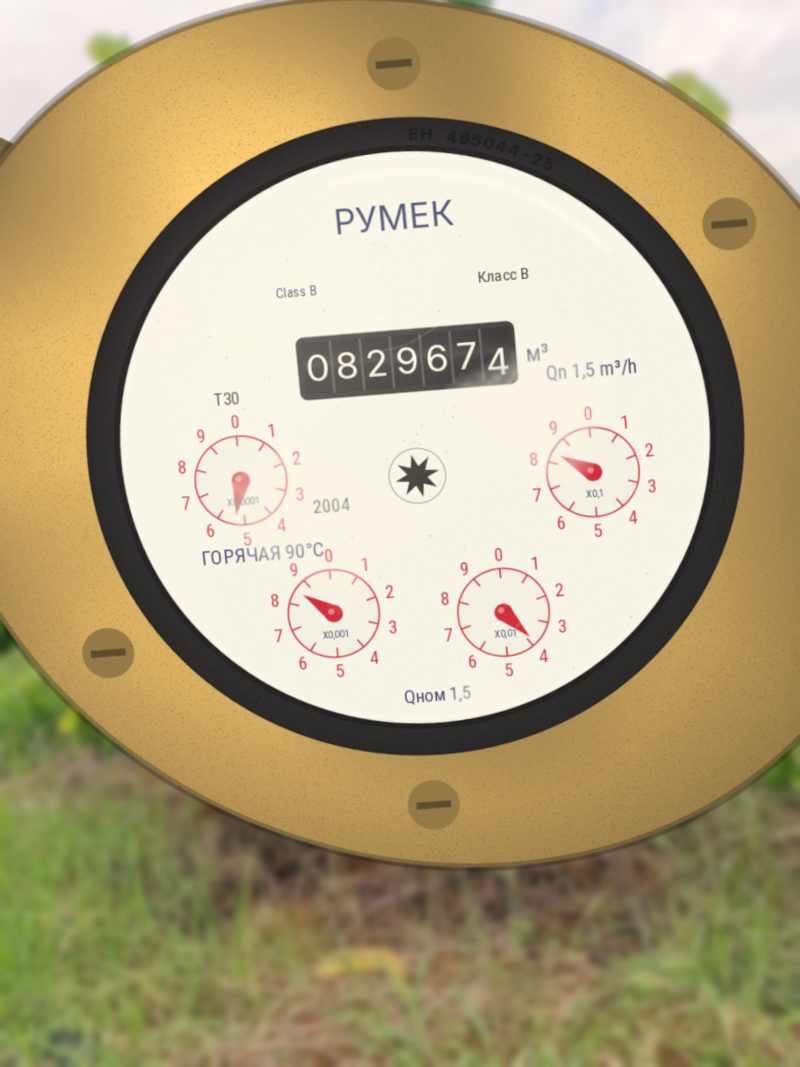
829673.8385m³
